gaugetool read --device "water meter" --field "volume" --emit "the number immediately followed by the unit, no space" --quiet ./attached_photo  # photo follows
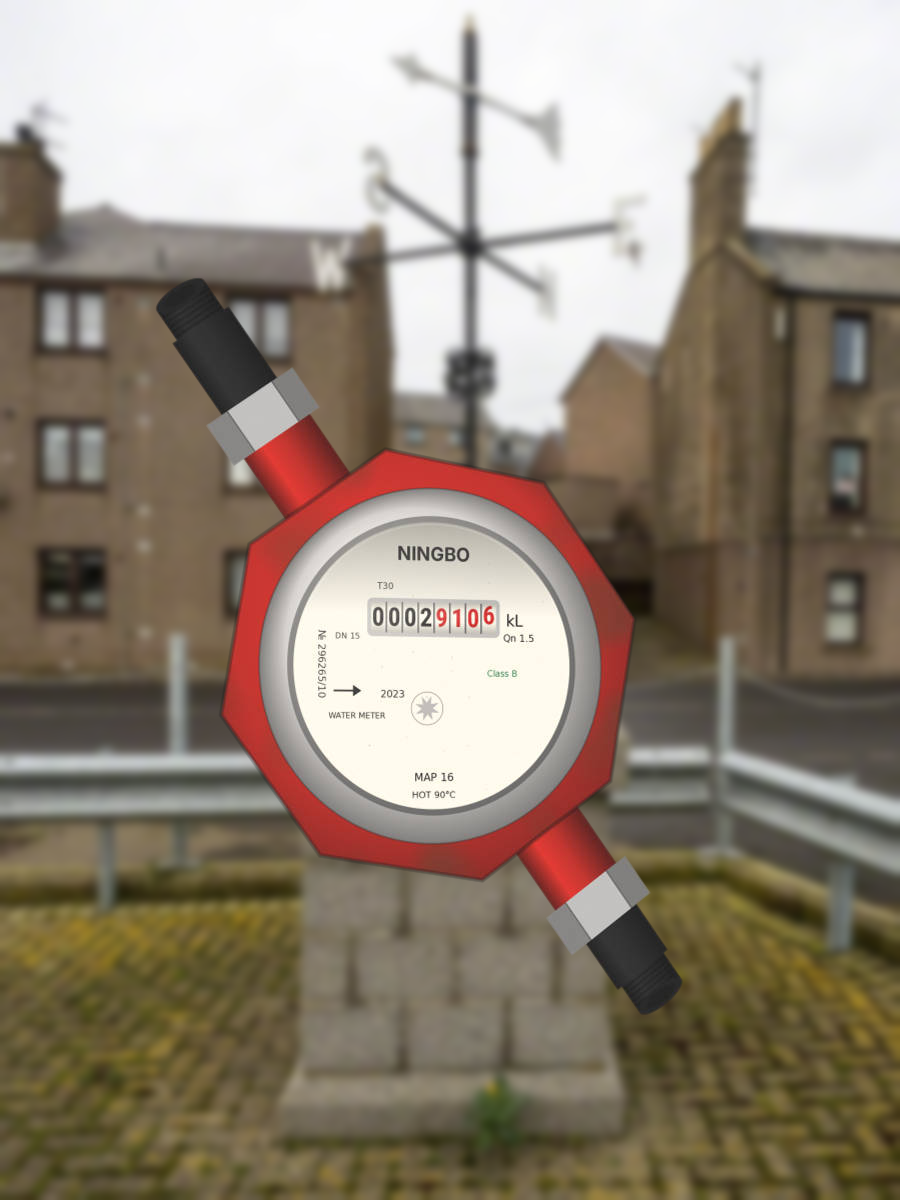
2.9106kL
